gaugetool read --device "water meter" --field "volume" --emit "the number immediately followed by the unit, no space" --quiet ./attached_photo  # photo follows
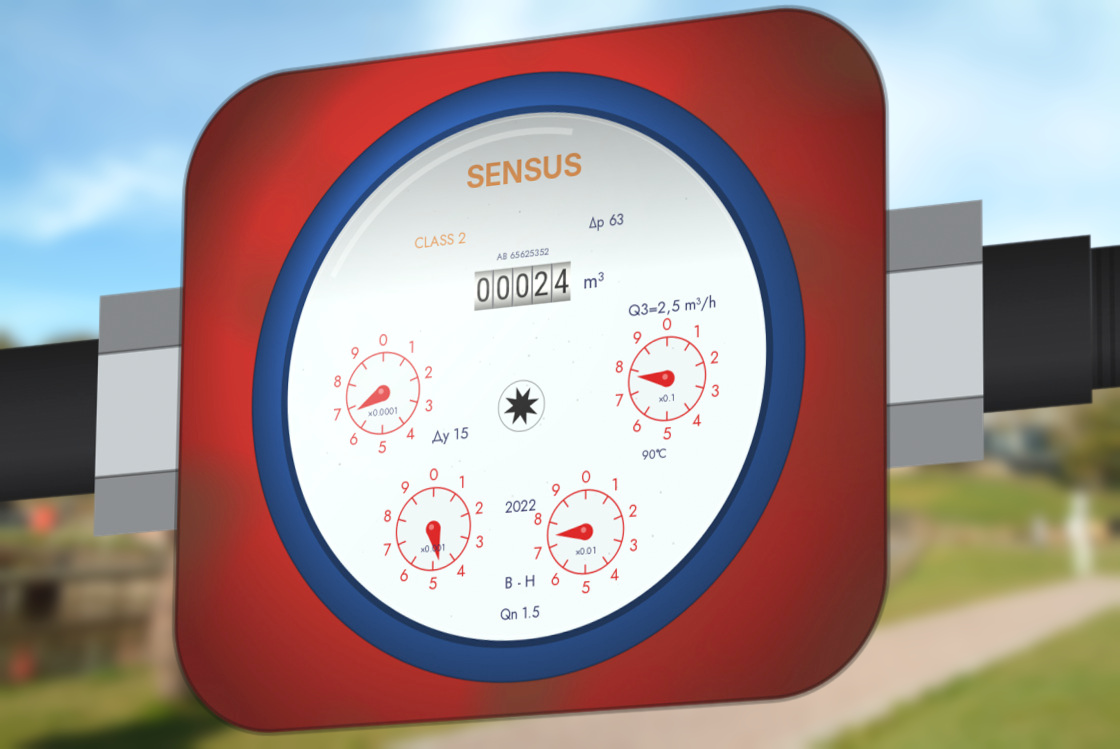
24.7746m³
